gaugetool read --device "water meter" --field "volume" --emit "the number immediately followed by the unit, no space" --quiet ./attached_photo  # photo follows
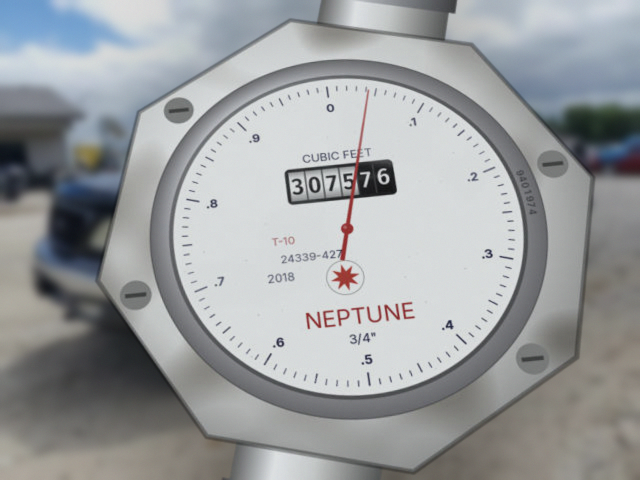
307576.04ft³
